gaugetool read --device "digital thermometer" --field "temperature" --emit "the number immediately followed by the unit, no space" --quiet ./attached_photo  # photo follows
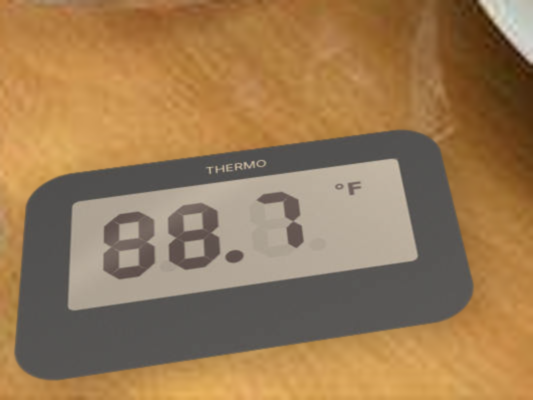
88.7°F
